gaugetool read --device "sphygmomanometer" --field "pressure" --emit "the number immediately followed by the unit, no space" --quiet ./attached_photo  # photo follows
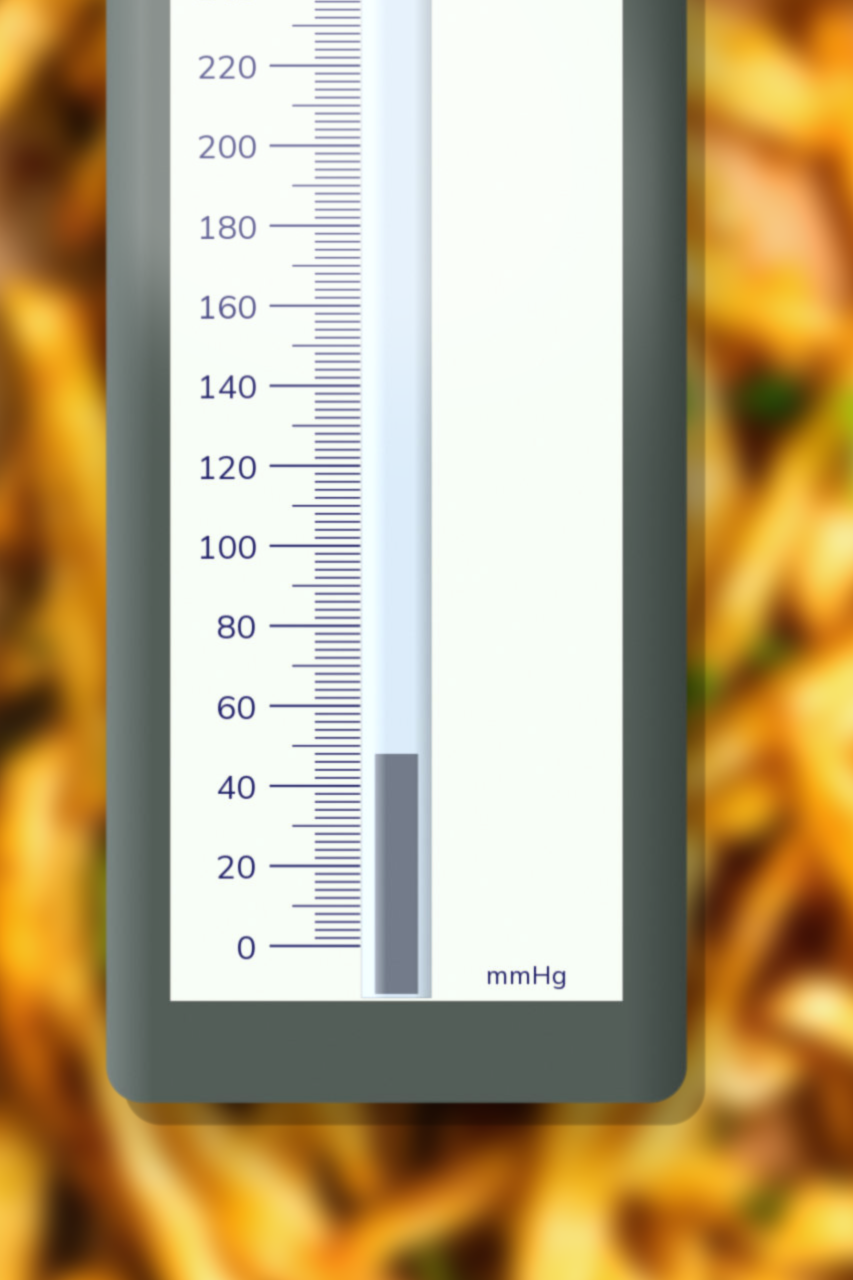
48mmHg
